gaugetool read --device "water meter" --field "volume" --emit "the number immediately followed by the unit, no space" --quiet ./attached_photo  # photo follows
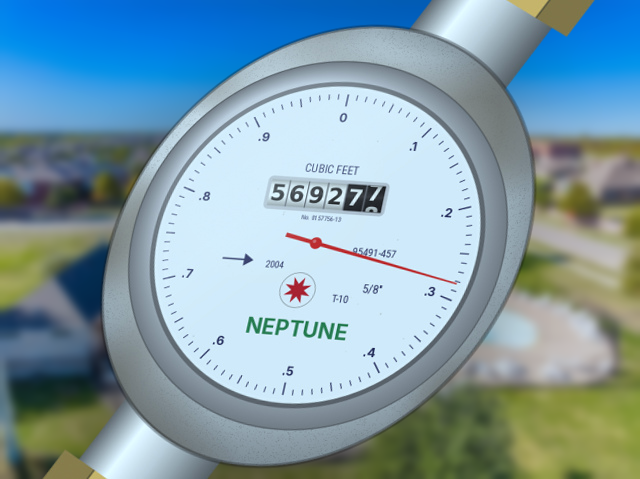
569277.28ft³
